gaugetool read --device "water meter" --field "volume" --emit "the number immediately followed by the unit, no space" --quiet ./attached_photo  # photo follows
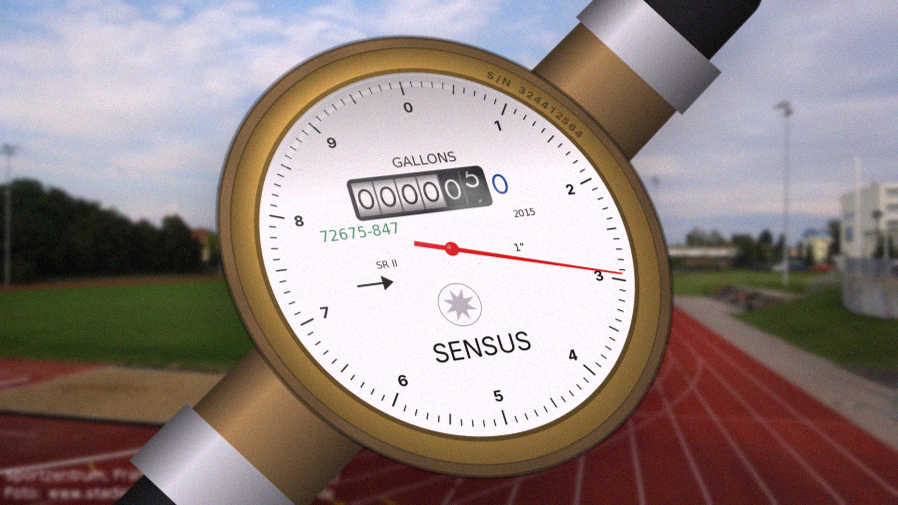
52.9gal
